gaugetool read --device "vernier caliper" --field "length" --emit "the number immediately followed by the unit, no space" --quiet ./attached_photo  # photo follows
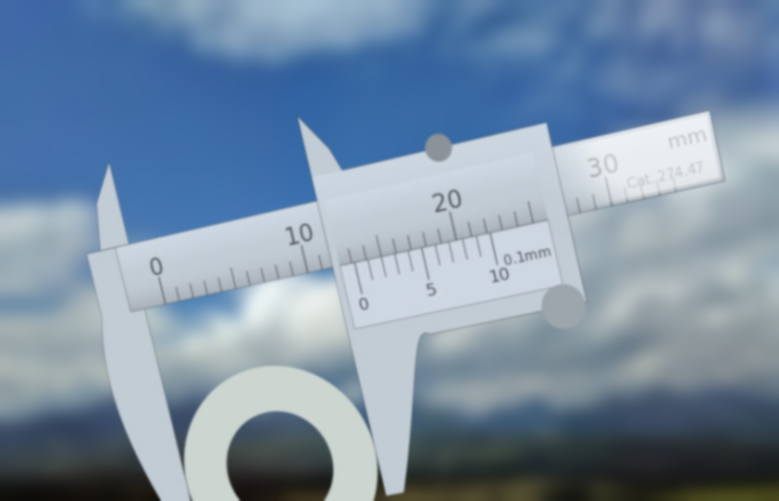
13.2mm
